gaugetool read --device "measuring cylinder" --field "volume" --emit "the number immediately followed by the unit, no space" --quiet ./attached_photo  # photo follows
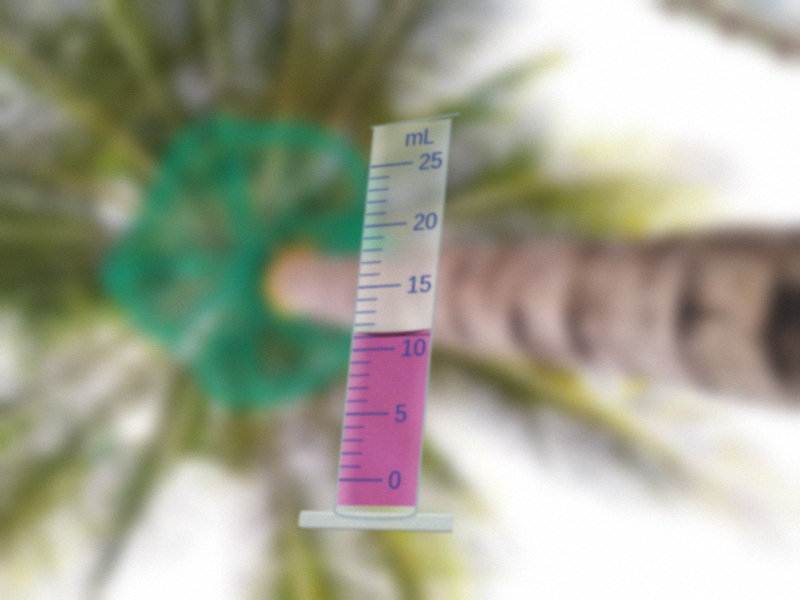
11mL
